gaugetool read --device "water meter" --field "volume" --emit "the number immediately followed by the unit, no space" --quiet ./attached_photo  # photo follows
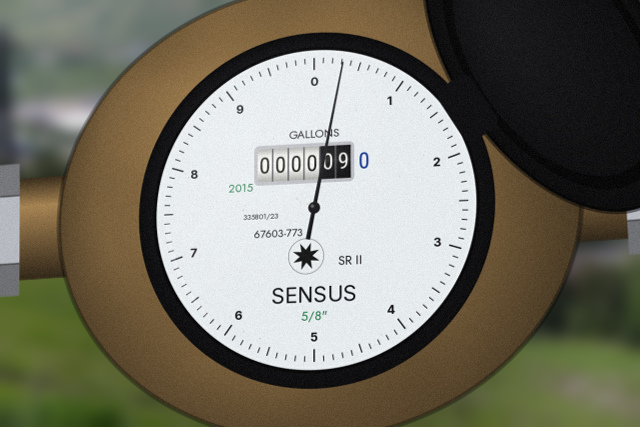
90.3gal
